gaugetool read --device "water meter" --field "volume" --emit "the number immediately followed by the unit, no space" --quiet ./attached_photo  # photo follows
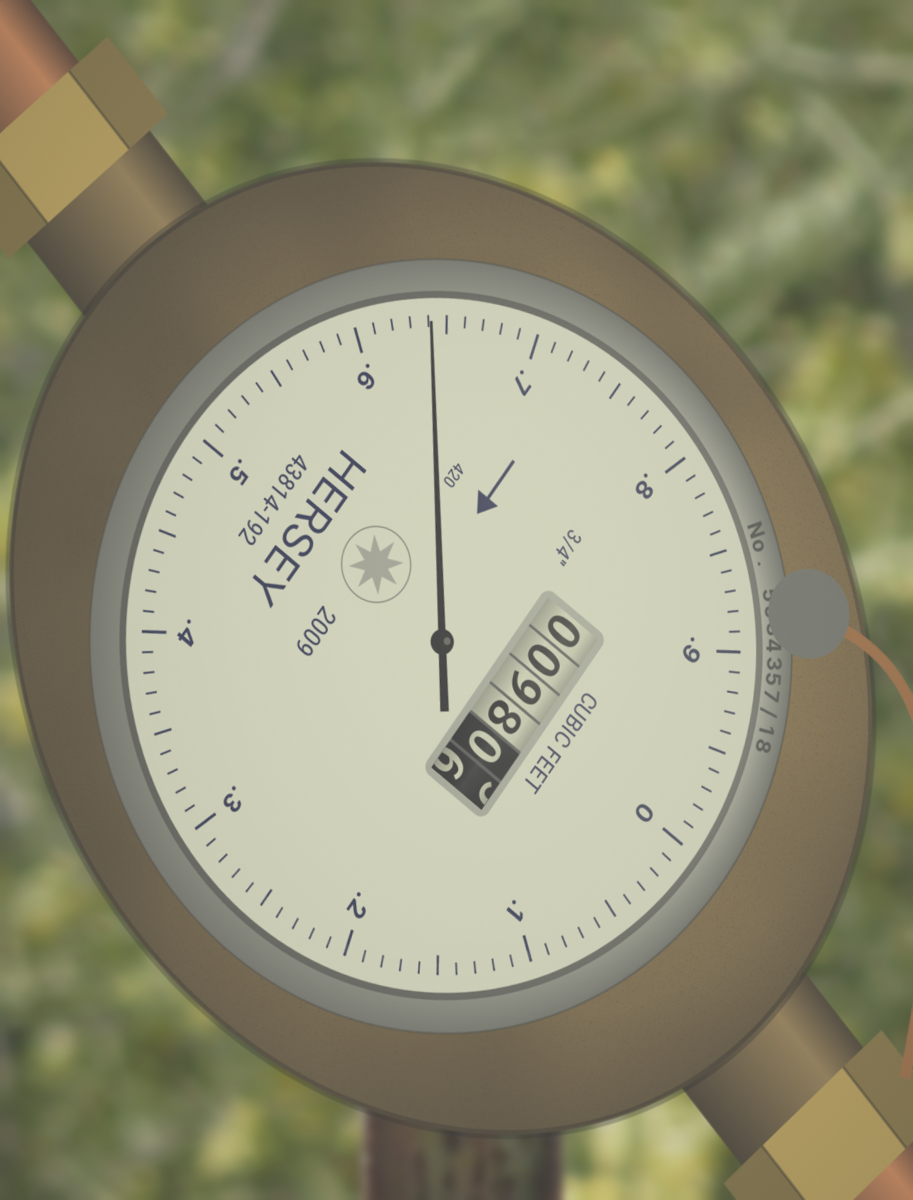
9805.64ft³
